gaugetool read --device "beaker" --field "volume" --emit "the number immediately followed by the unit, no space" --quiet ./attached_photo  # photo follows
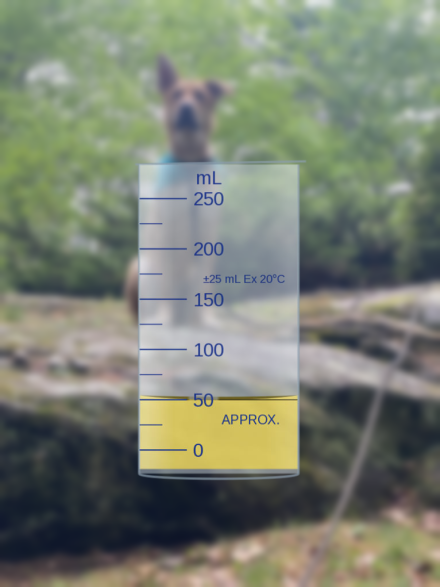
50mL
